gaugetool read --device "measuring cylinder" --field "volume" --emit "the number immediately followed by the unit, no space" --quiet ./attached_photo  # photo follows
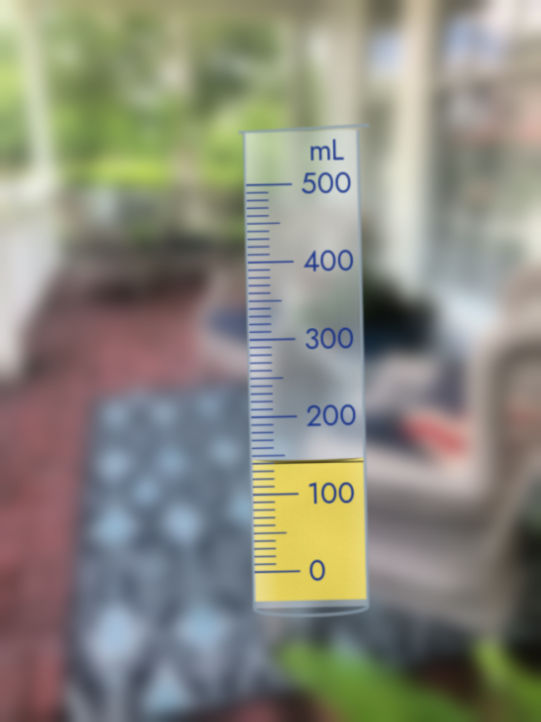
140mL
